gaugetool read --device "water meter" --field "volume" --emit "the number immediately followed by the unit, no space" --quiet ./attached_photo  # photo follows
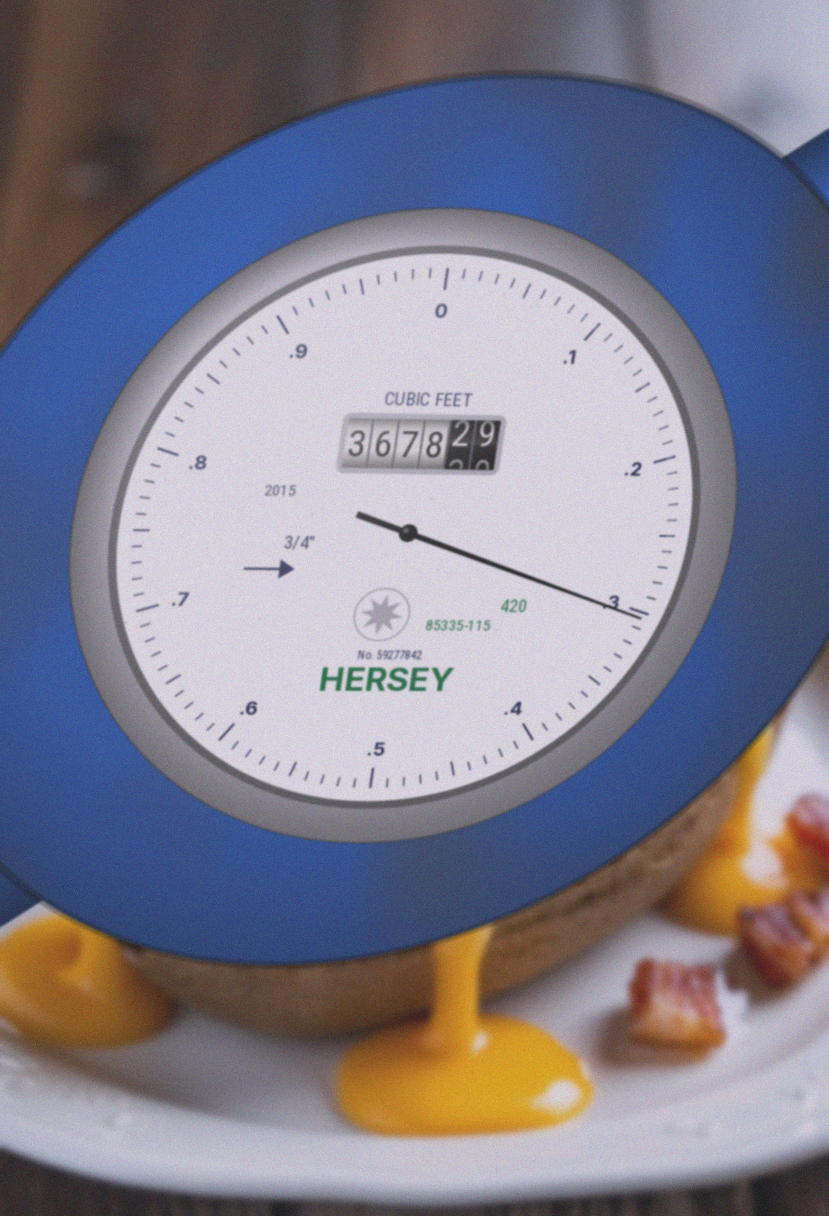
367829.30ft³
